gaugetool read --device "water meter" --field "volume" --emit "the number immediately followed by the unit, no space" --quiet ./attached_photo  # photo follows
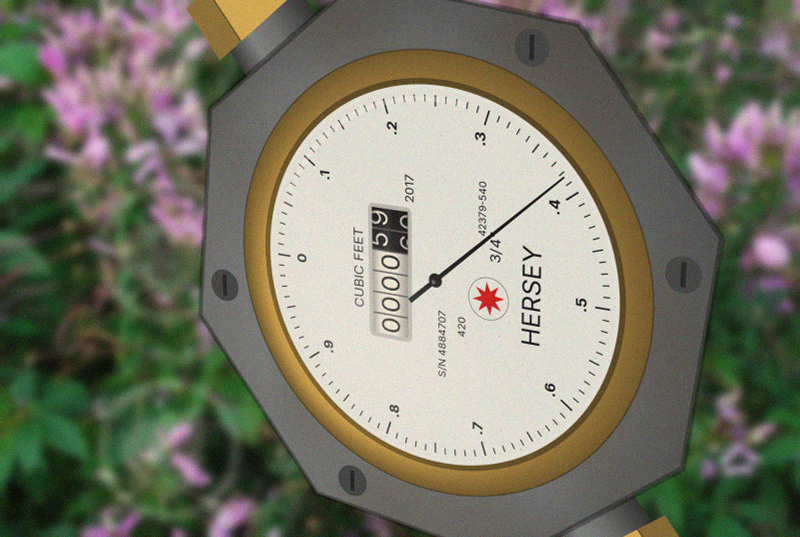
59.38ft³
